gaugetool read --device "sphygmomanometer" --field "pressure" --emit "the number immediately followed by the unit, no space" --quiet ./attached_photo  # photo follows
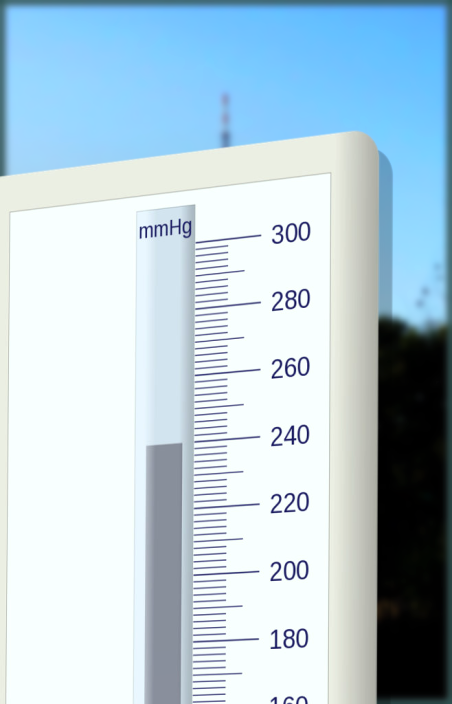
240mmHg
